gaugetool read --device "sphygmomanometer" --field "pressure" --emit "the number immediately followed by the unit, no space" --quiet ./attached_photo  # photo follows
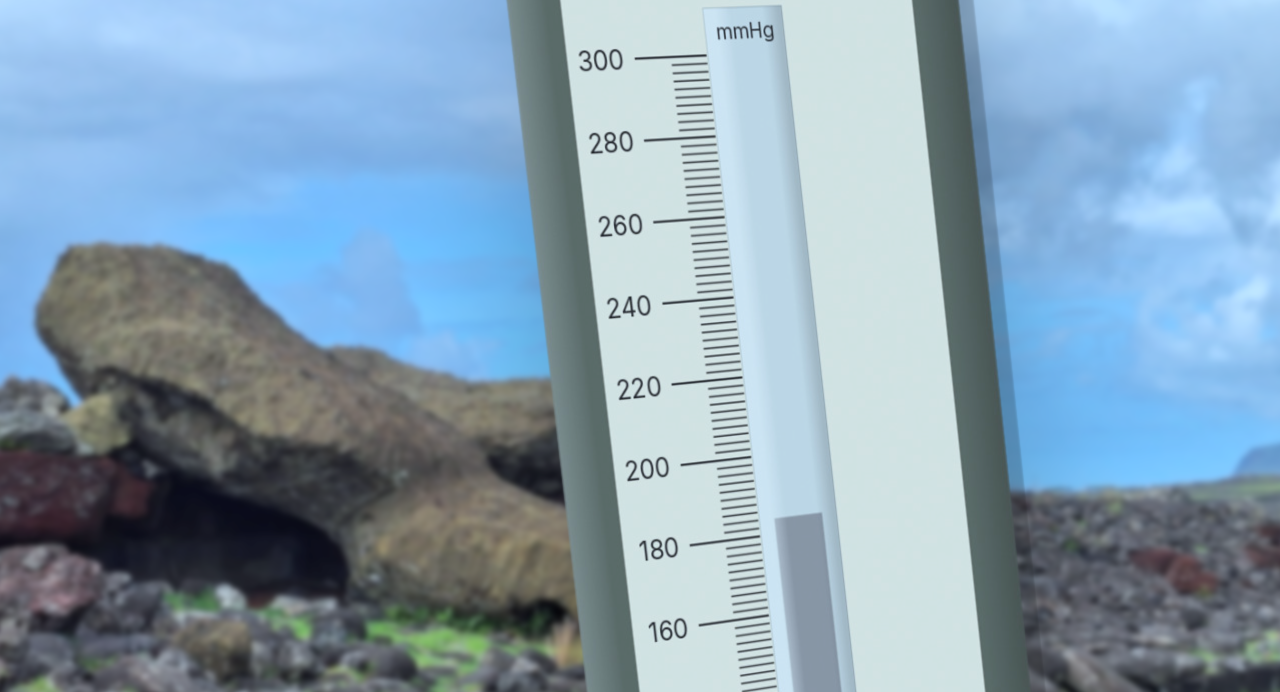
184mmHg
